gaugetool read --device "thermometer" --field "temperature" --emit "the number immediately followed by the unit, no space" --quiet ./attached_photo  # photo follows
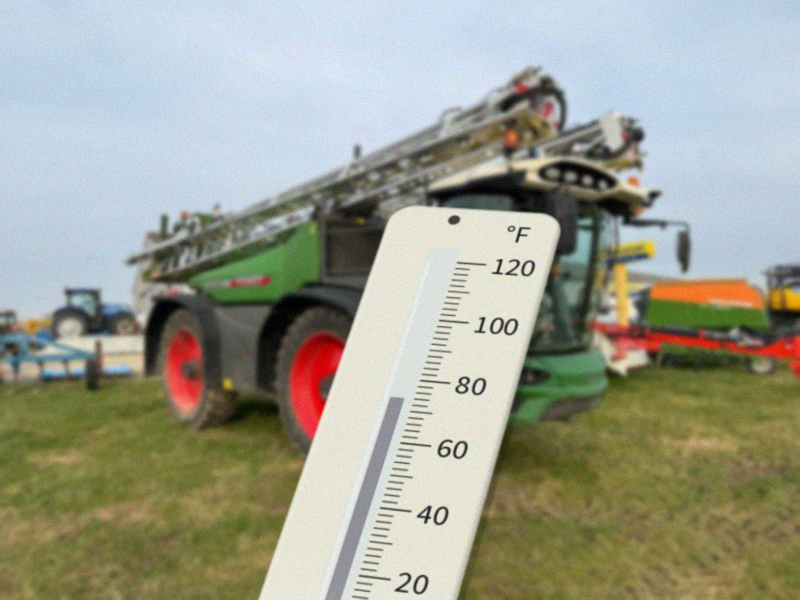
74°F
